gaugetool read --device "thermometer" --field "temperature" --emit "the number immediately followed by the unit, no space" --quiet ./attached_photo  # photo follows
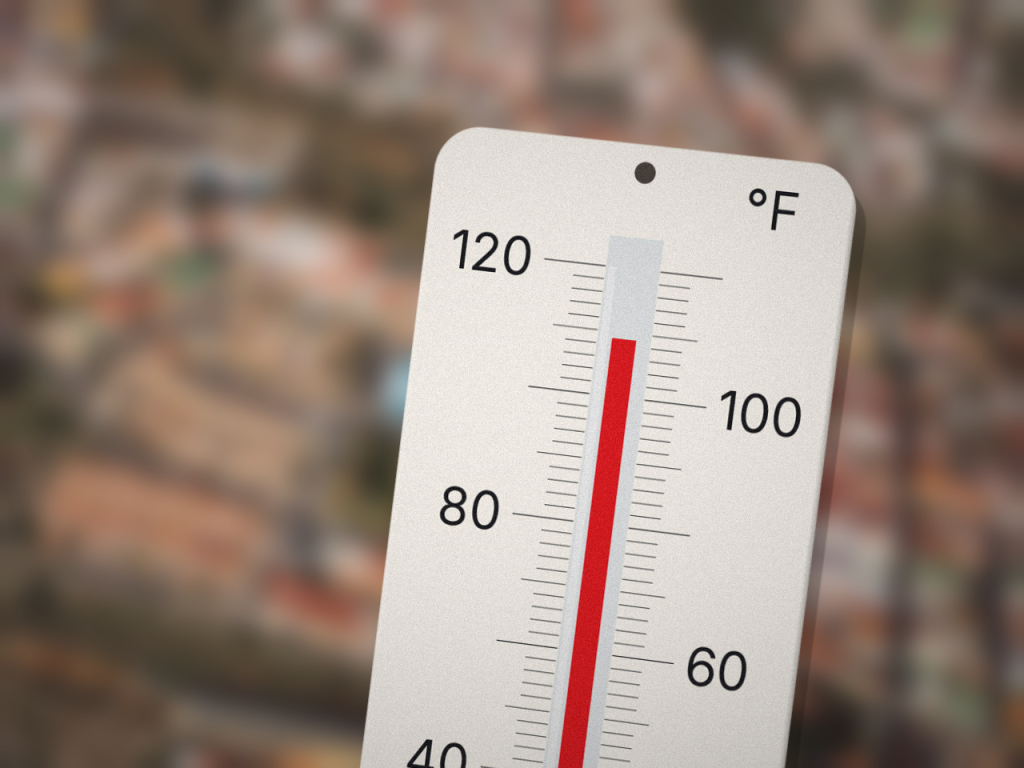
109°F
